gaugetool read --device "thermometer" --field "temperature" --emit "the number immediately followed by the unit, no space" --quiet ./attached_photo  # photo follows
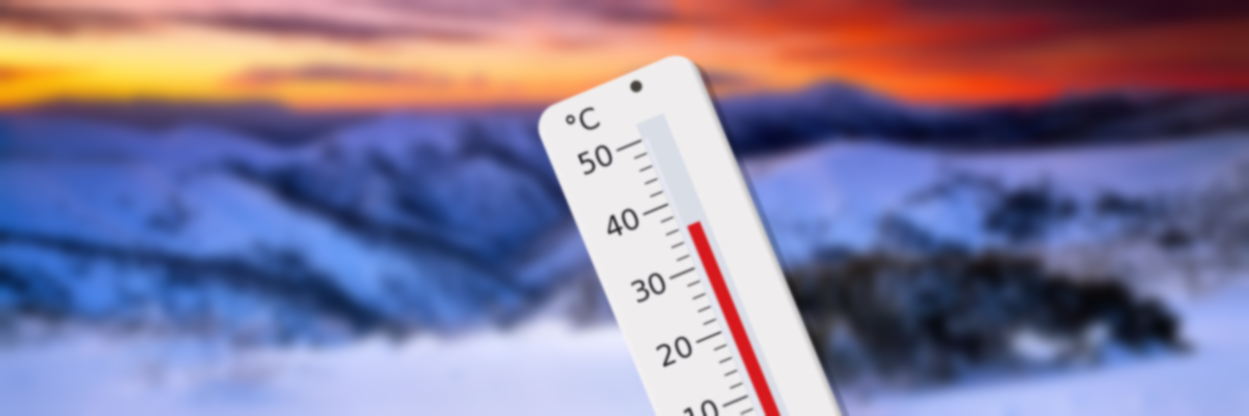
36°C
